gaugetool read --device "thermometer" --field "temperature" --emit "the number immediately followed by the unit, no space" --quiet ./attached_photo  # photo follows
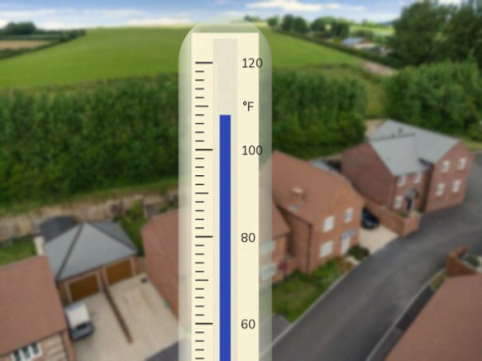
108°F
